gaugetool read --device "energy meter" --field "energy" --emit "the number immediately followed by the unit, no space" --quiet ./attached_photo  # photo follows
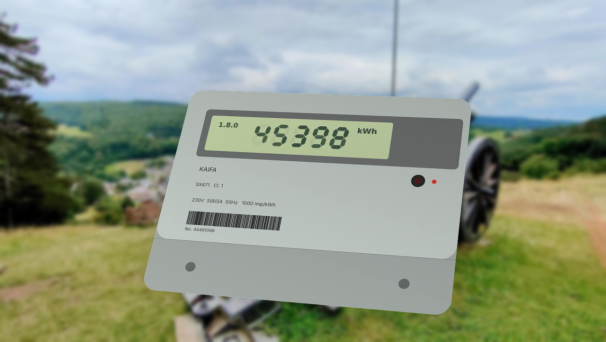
45398kWh
